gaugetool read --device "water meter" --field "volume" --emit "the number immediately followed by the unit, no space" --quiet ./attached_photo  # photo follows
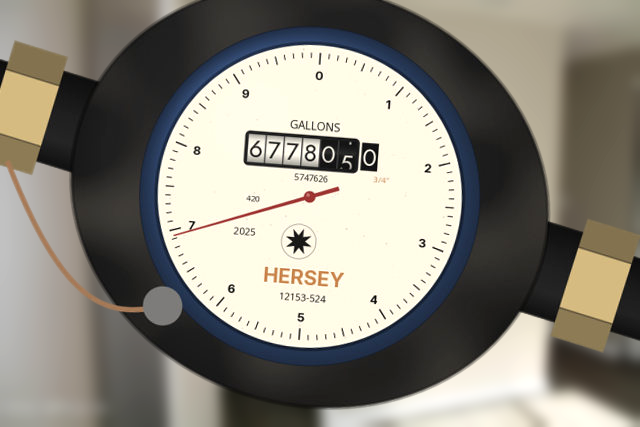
6778046.9gal
